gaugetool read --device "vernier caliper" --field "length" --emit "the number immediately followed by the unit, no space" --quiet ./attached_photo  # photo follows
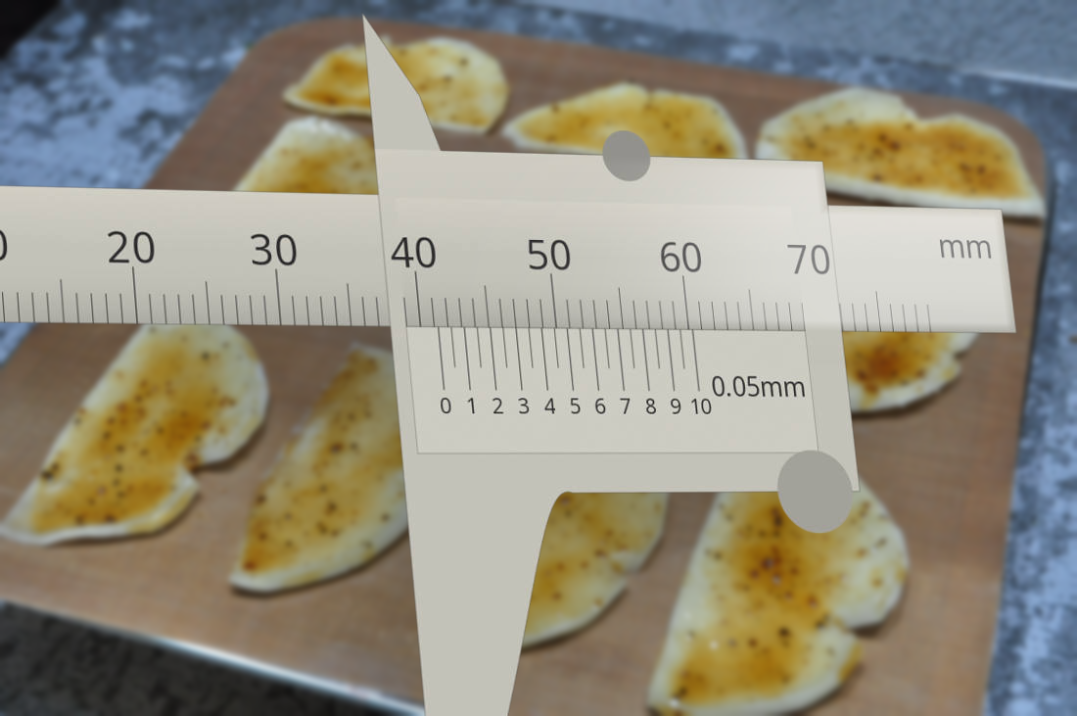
41.3mm
